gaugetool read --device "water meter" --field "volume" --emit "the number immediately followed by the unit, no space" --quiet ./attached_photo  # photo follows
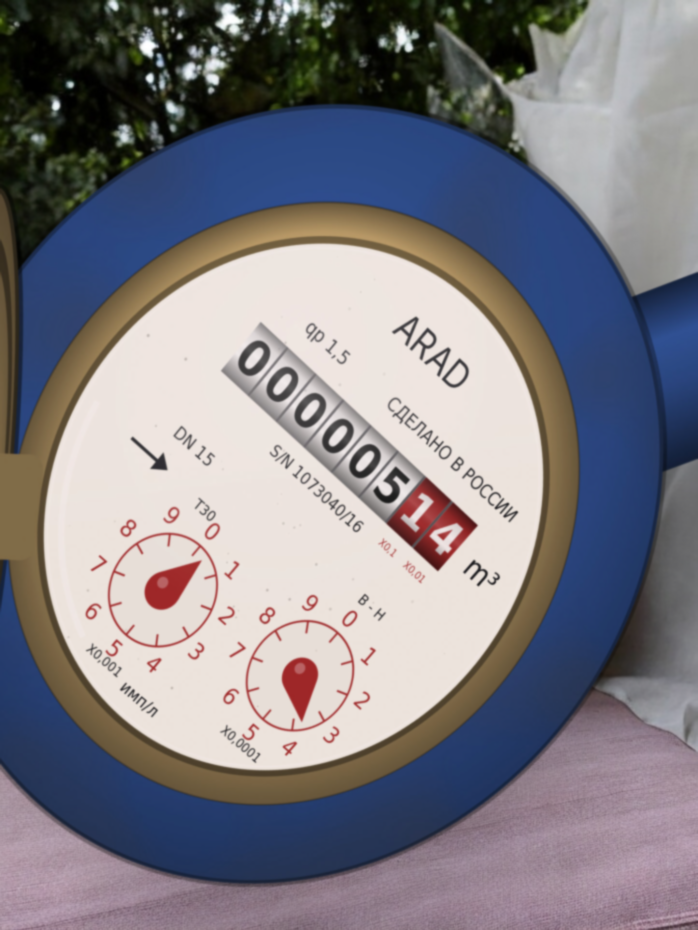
5.1403m³
